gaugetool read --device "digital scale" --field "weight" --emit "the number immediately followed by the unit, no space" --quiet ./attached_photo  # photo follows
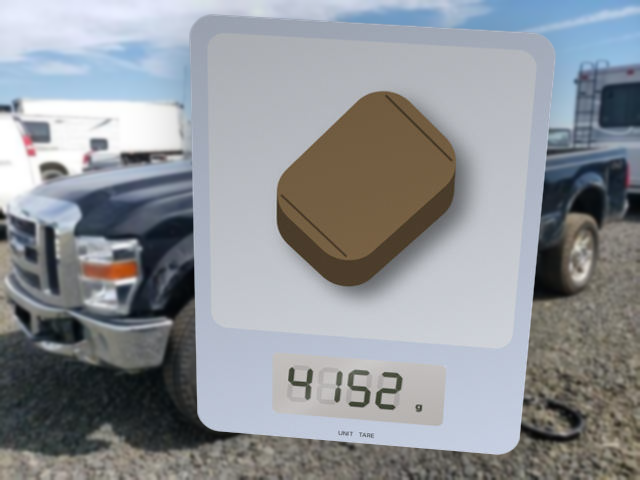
4152g
